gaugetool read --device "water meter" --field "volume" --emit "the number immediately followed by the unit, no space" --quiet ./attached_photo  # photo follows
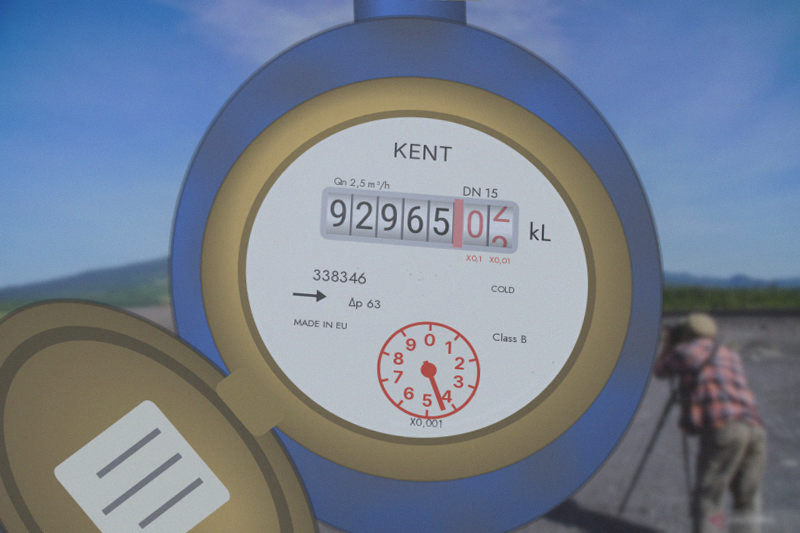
92965.024kL
